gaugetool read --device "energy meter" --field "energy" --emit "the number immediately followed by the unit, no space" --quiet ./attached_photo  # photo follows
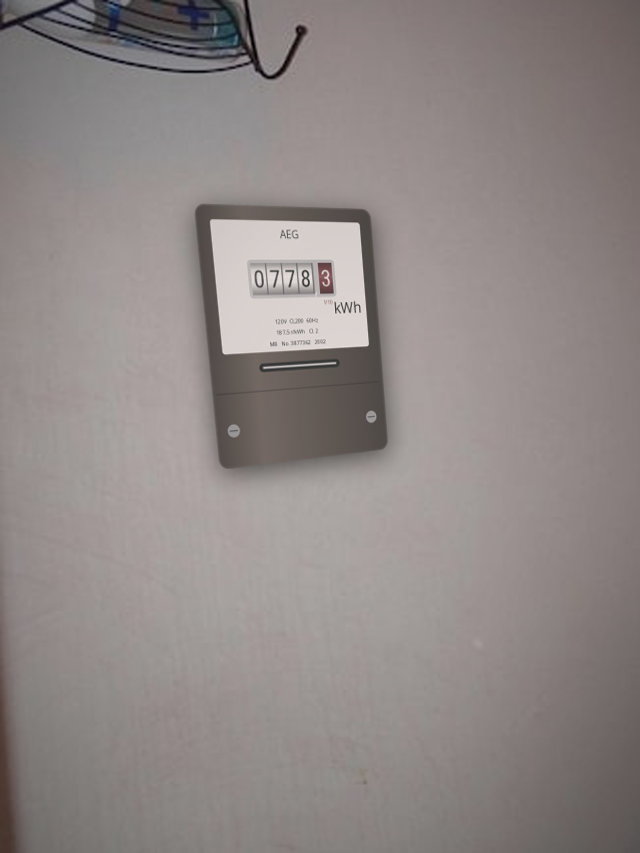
778.3kWh
